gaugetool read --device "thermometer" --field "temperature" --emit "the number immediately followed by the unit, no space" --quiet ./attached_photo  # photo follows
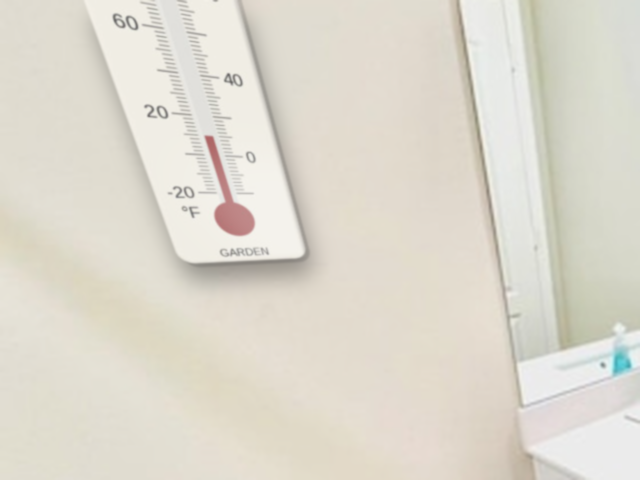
10°F
